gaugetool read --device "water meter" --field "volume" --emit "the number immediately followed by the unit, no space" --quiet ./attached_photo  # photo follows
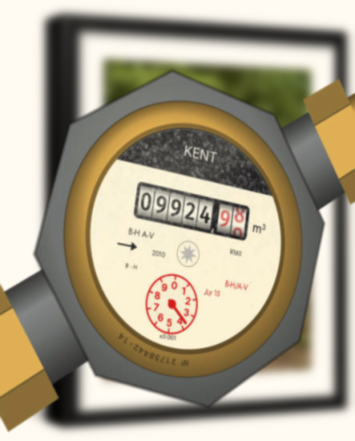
9924.983m³
